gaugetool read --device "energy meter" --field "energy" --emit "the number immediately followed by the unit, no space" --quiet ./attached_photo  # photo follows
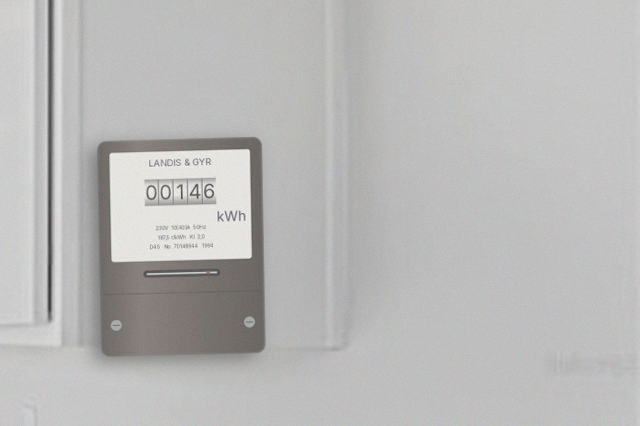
146kWh
